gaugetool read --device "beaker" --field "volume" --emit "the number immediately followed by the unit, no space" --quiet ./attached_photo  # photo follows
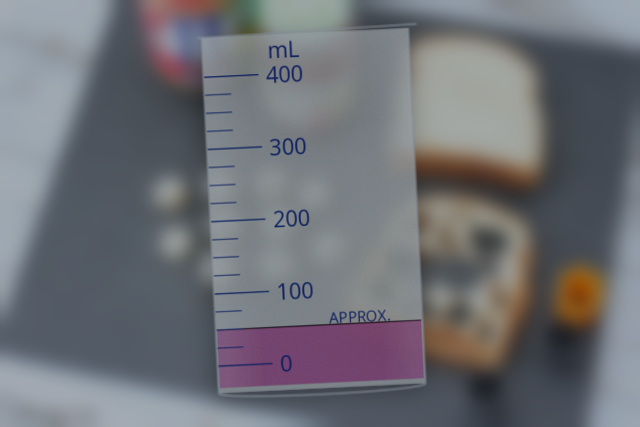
50mL
